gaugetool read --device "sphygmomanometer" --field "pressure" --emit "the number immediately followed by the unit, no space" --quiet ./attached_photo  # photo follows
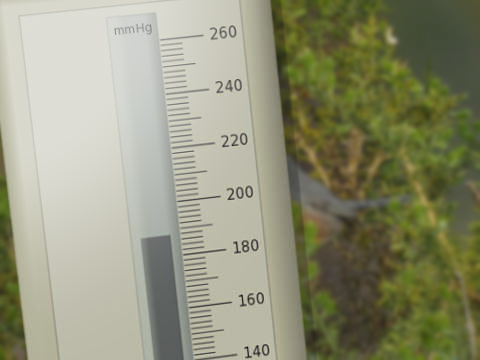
188mmHg
